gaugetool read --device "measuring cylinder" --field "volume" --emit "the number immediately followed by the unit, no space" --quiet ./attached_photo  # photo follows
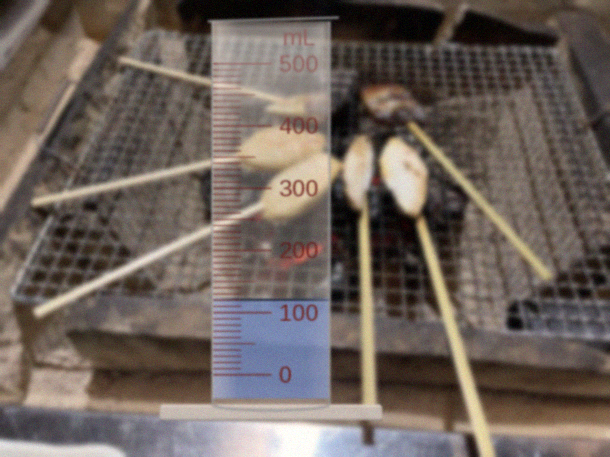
120mL
